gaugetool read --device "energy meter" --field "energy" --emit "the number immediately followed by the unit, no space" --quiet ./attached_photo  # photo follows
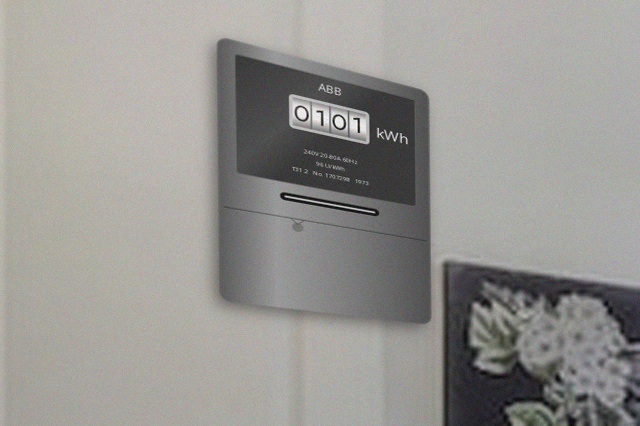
101kWh
